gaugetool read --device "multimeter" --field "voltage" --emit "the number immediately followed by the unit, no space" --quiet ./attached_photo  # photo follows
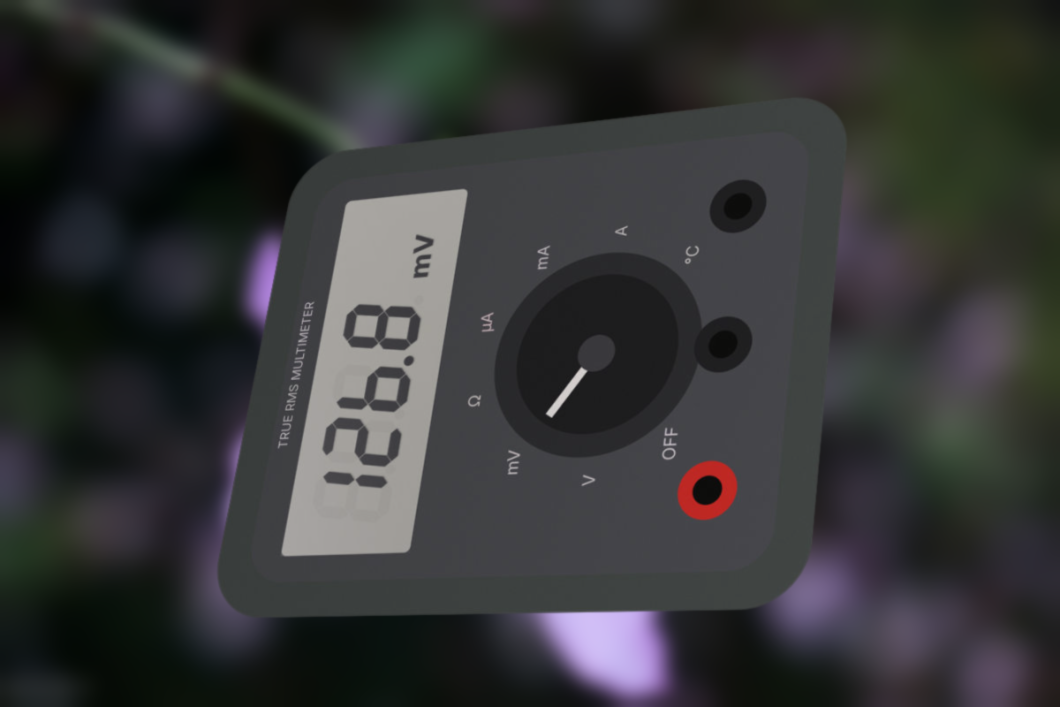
126.8mV
